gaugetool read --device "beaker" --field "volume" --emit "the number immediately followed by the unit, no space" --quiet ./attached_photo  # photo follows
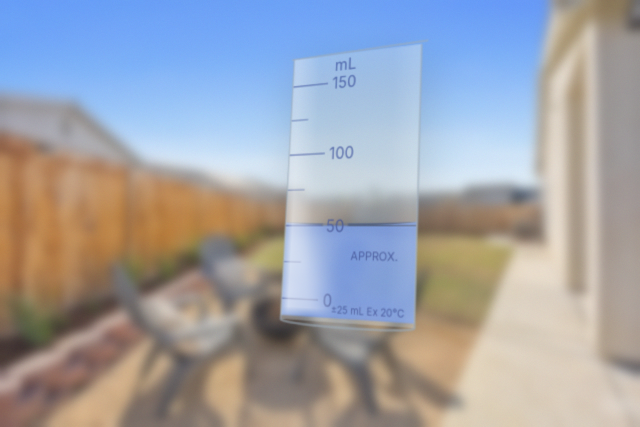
50mL
